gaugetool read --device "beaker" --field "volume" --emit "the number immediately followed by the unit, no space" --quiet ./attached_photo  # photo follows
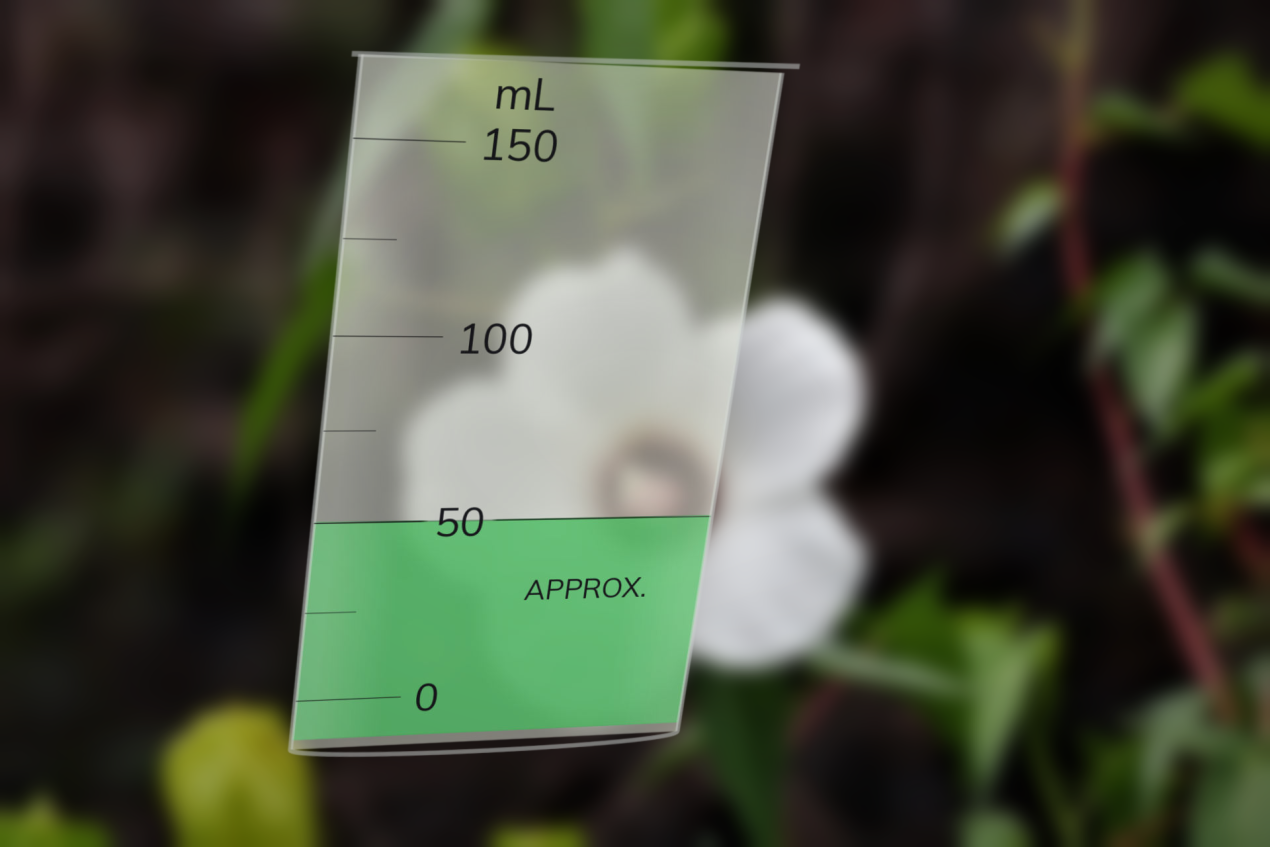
50mL
